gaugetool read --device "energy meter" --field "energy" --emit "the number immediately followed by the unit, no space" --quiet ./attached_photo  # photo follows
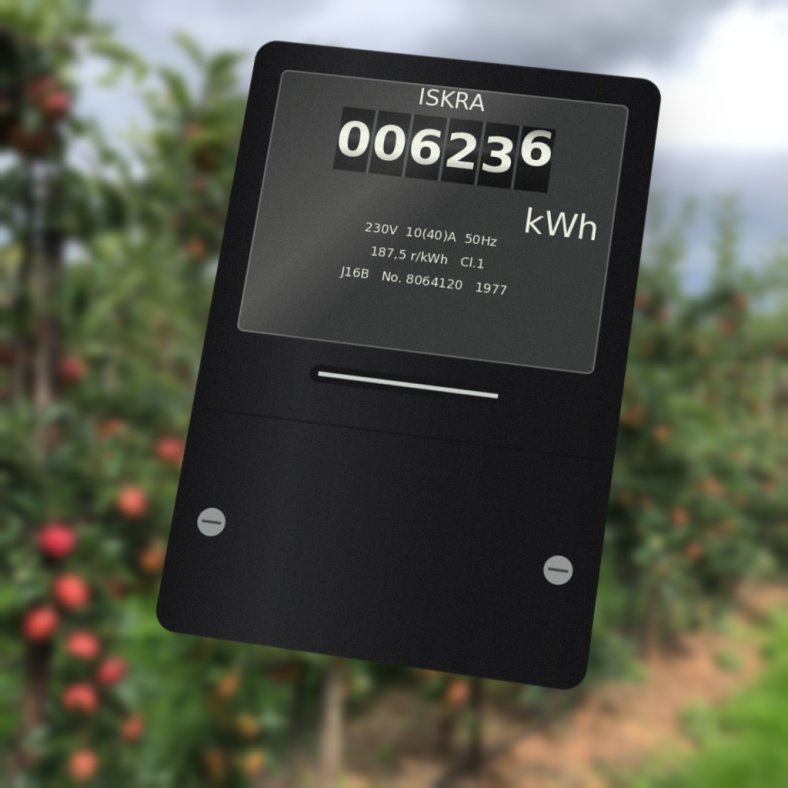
6236kWh
